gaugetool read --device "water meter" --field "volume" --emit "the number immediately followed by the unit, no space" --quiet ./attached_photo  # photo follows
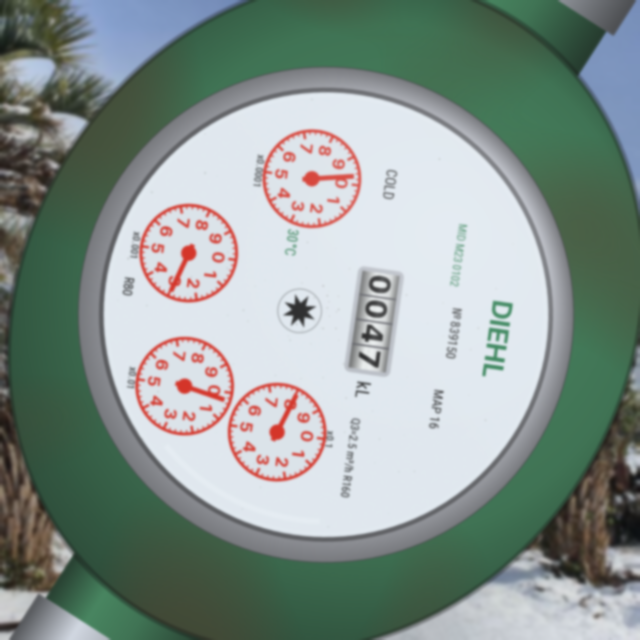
47.8029kL
